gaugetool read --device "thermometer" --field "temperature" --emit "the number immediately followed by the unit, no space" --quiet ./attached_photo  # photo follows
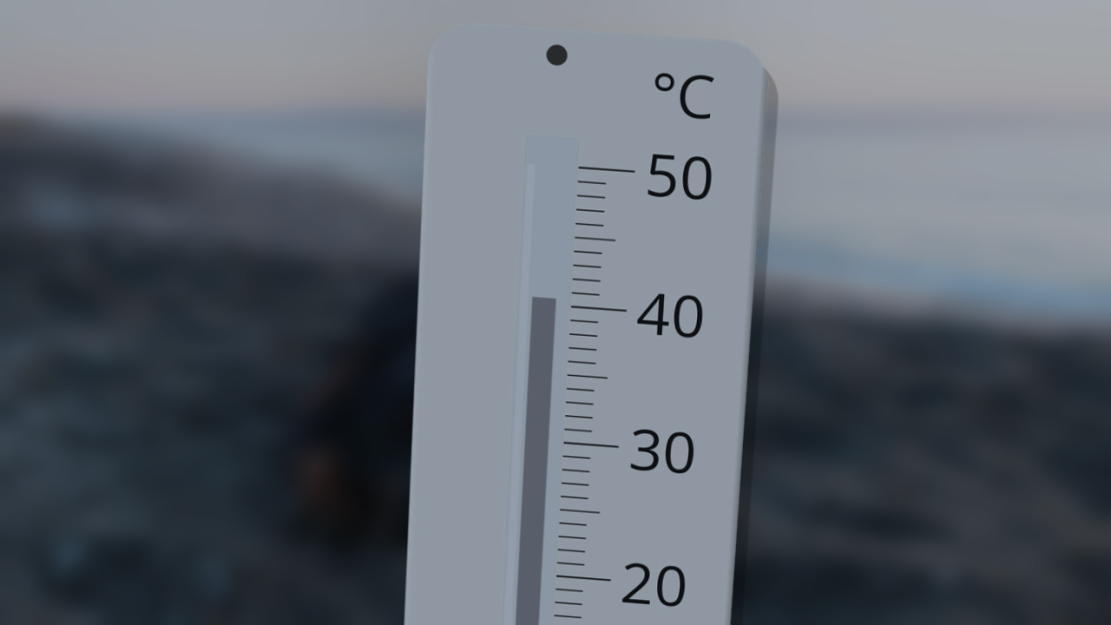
40.5°C
